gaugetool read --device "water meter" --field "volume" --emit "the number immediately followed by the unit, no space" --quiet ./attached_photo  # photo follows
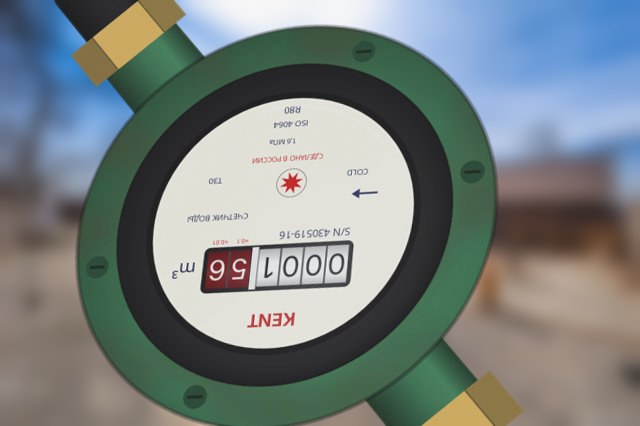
1.56m³
